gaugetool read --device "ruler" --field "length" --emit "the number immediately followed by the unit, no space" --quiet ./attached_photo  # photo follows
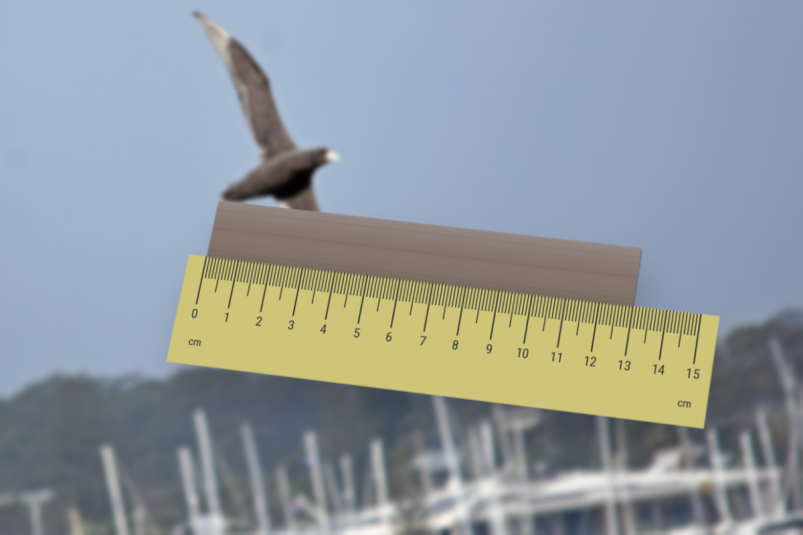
13cm
